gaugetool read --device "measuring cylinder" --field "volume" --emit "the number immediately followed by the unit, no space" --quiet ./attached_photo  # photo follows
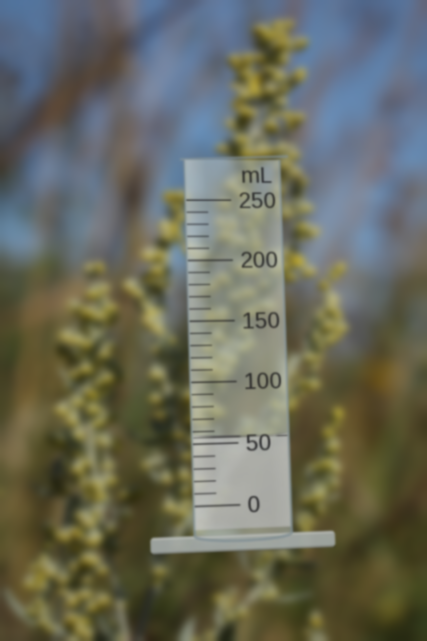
55mL
